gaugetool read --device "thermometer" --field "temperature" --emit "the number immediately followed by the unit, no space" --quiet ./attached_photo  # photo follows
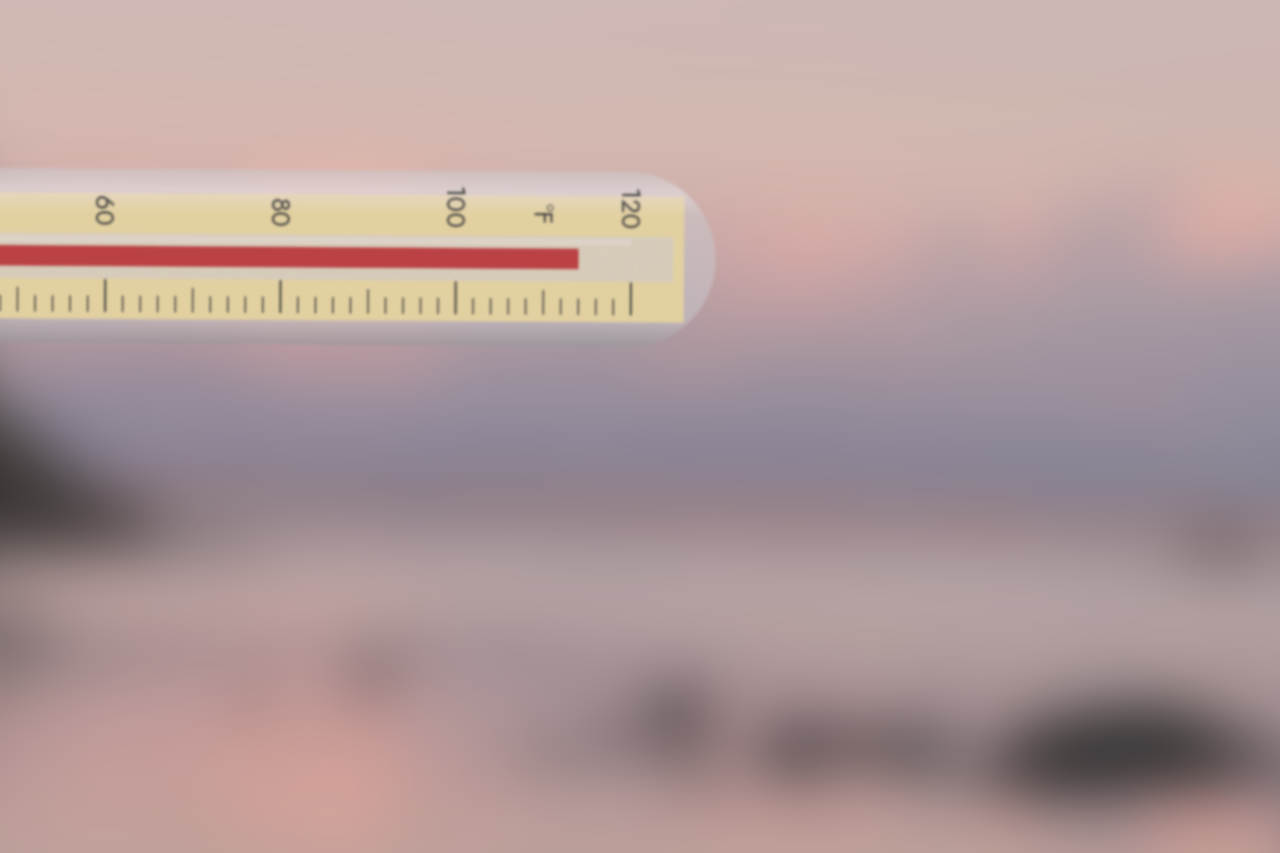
114°F
